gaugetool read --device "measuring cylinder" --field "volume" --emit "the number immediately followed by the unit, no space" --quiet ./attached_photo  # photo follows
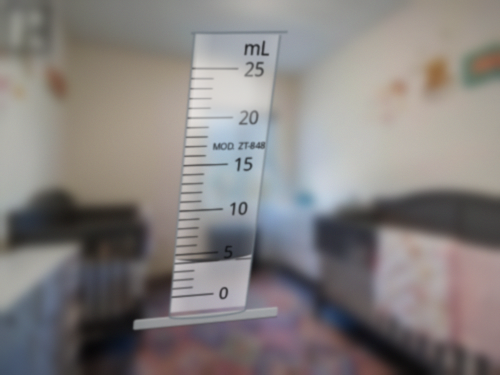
4mL
